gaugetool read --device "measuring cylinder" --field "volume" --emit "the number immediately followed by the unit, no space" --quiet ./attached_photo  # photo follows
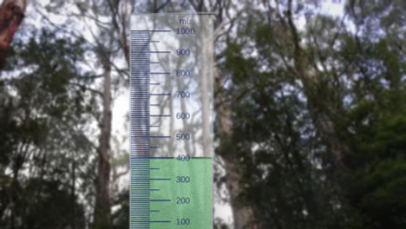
400mL
